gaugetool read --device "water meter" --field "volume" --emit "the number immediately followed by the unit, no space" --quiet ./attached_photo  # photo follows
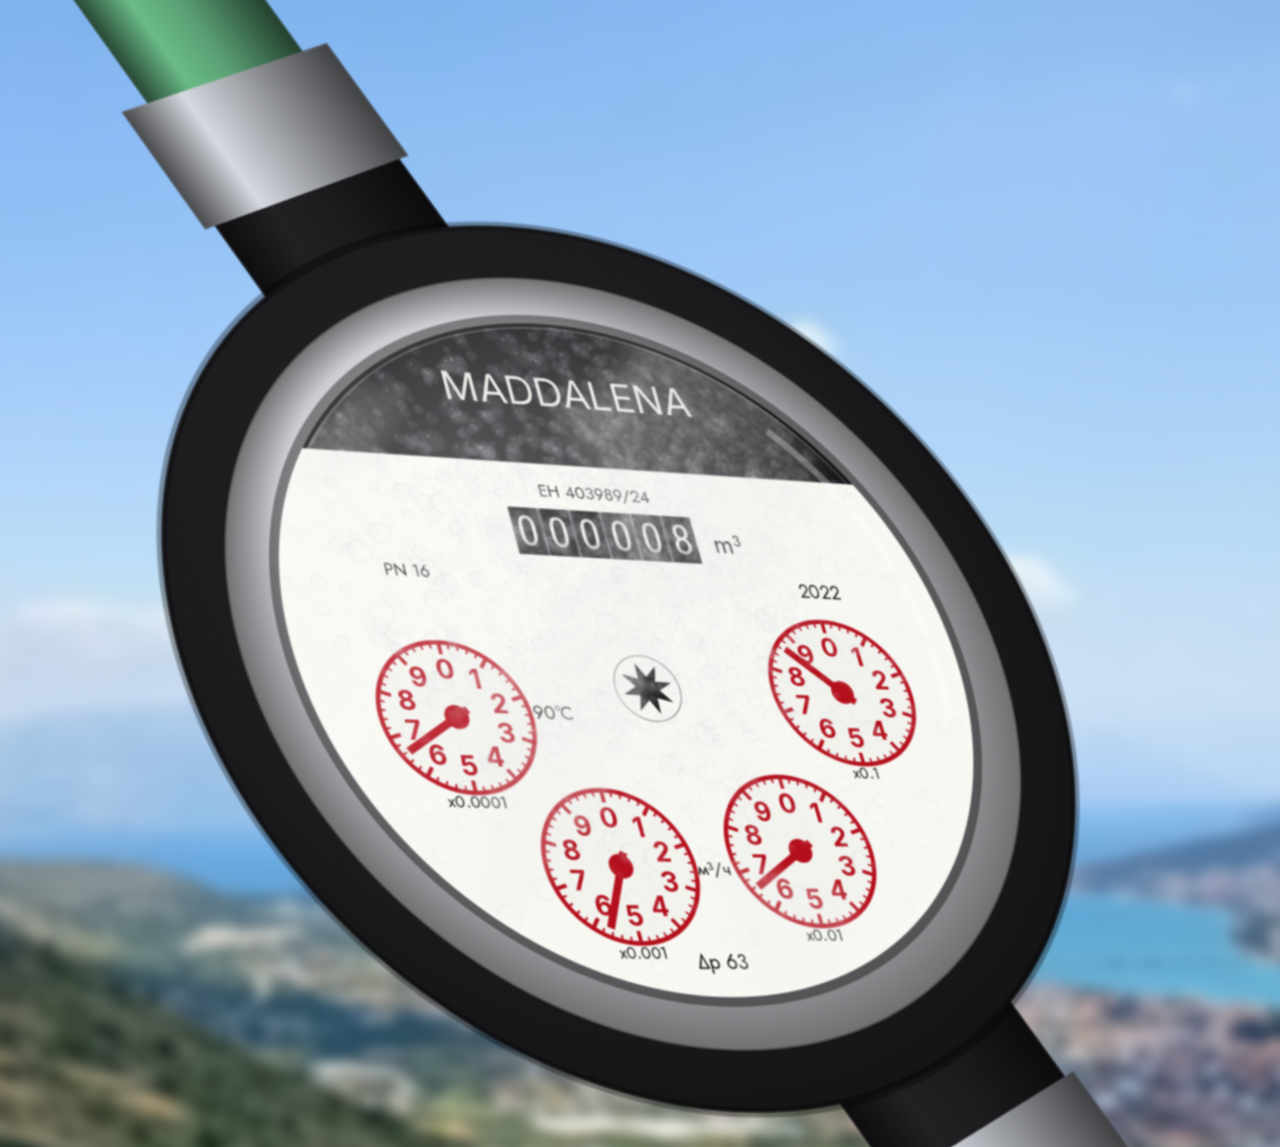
8.8656m³
